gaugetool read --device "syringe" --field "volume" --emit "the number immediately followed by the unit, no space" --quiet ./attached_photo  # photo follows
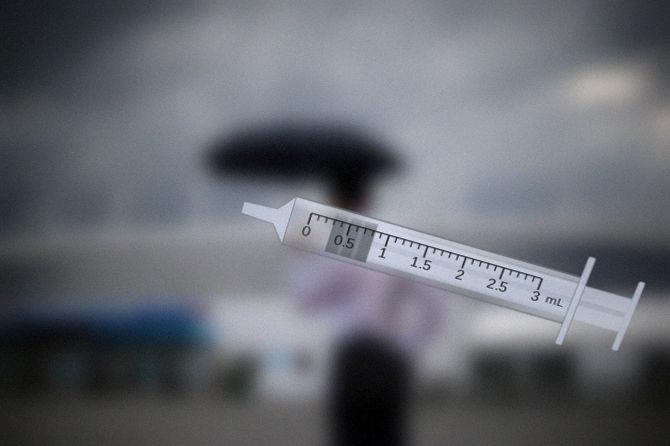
0.3mL
